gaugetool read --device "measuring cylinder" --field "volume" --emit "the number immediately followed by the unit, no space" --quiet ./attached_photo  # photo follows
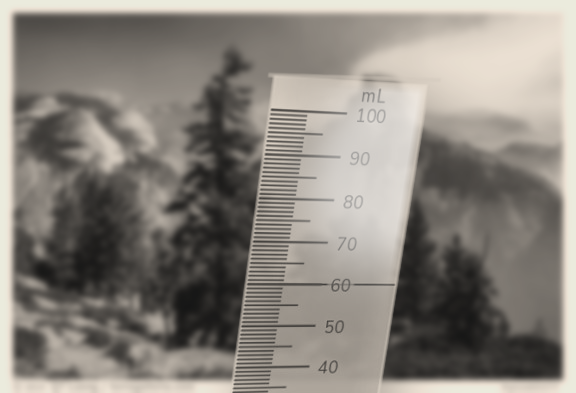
60mL
